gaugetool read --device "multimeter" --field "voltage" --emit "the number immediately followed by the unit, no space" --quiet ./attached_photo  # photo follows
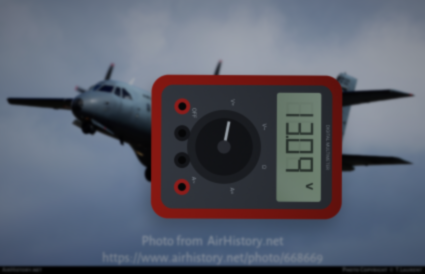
13.09V
